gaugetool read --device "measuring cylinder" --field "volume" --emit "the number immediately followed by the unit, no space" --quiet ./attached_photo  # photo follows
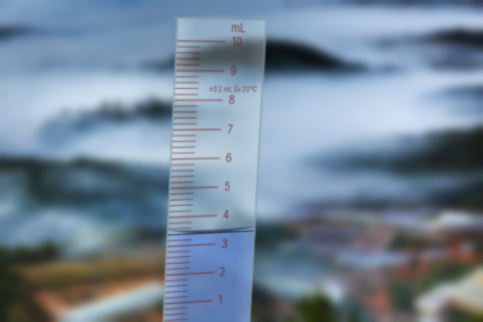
3.4mL
